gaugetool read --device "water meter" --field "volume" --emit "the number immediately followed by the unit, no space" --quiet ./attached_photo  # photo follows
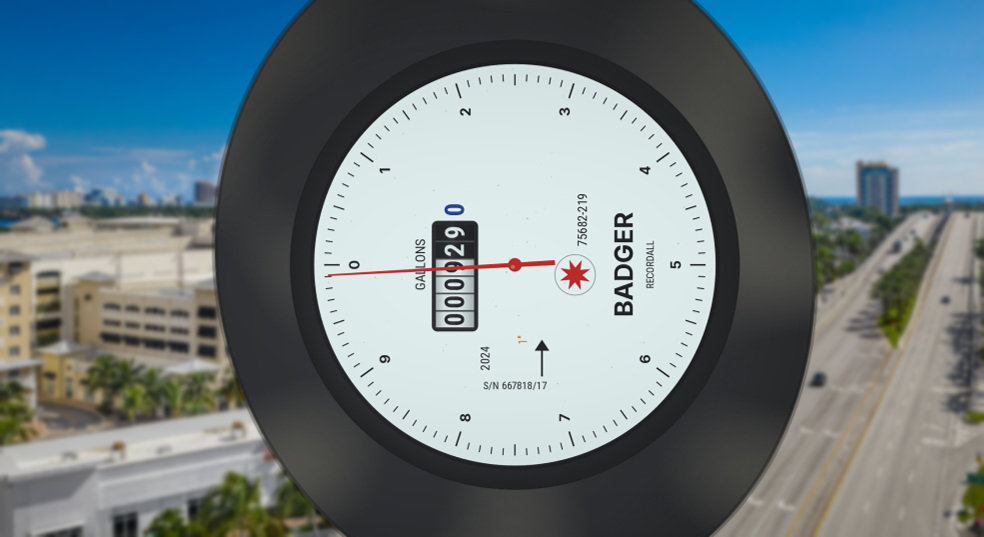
9289.9gal
